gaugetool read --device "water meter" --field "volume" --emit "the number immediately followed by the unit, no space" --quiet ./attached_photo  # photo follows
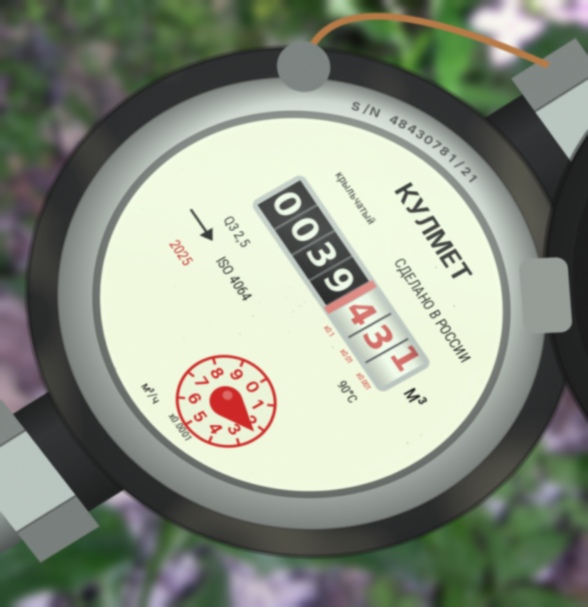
39.4312m³
